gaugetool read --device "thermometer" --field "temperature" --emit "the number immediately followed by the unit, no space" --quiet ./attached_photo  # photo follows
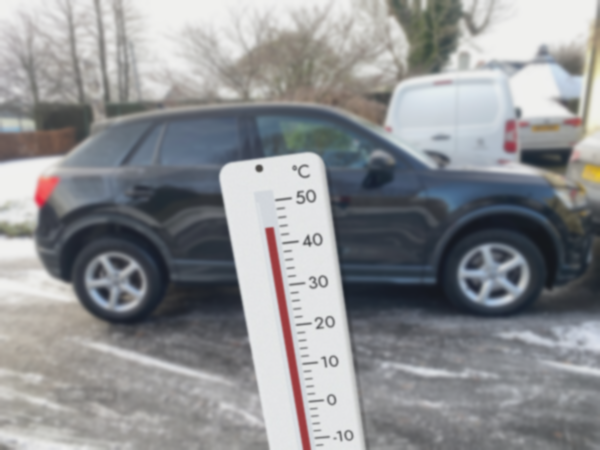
44°C
